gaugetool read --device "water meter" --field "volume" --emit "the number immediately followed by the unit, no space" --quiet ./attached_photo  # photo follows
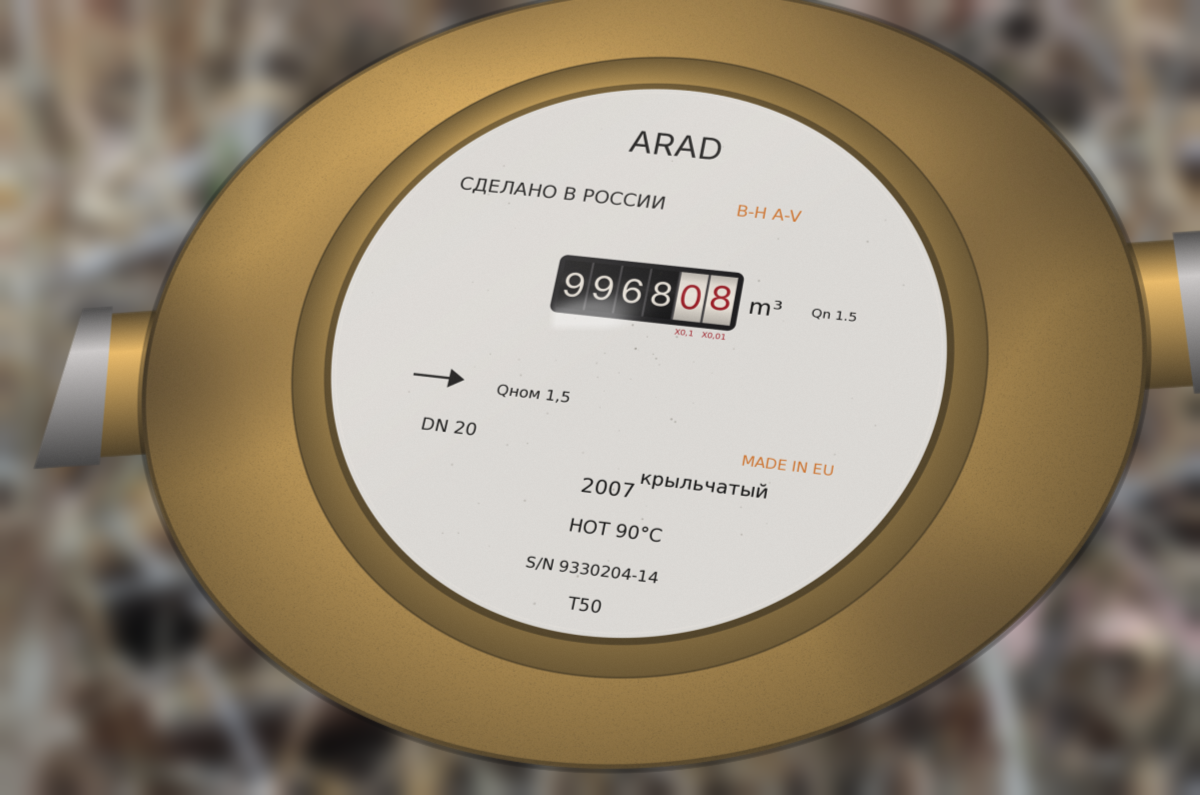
9968.08m³
